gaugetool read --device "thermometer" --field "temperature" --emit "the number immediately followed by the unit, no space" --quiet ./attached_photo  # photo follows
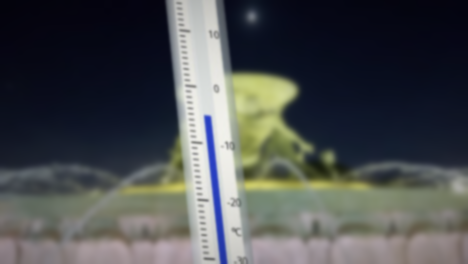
-5°C
